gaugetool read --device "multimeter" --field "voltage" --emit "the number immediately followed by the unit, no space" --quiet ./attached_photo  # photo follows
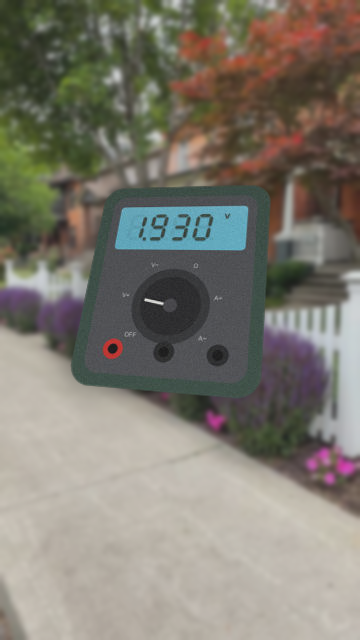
1.930V
